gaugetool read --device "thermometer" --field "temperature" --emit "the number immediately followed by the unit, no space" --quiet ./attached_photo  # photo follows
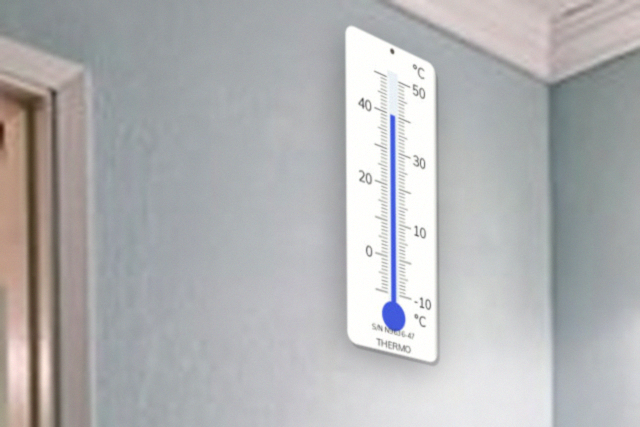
40°C
